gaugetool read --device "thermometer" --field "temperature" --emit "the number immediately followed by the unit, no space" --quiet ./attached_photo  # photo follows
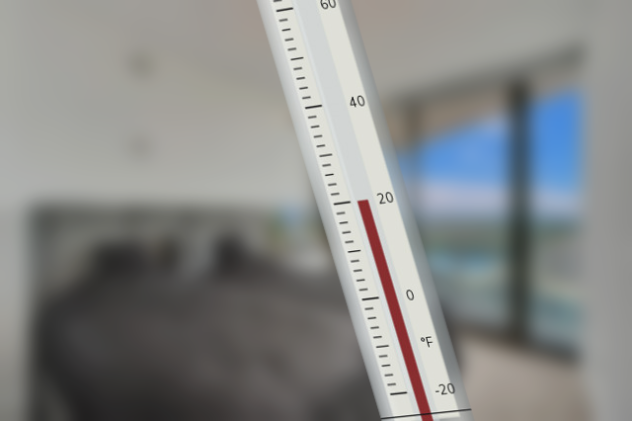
20°F
